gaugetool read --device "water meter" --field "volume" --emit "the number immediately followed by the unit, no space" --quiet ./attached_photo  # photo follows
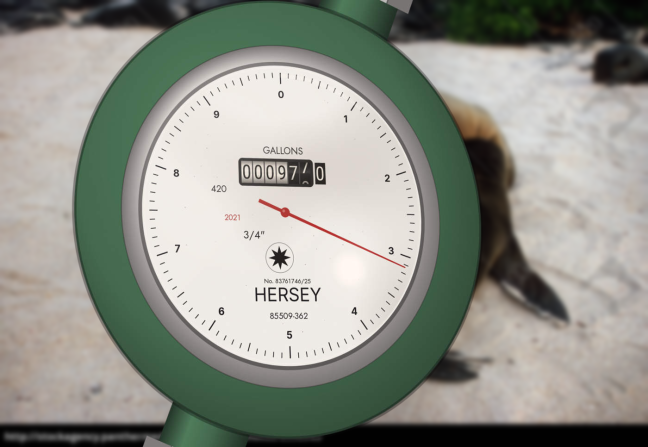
9773.1gal
